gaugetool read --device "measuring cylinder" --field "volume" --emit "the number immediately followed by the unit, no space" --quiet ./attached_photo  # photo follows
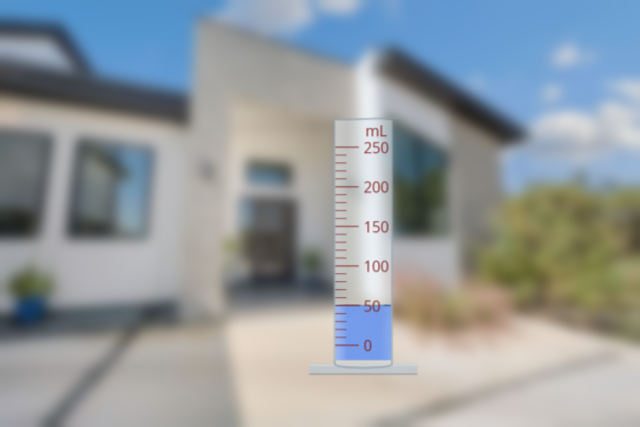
50mL
